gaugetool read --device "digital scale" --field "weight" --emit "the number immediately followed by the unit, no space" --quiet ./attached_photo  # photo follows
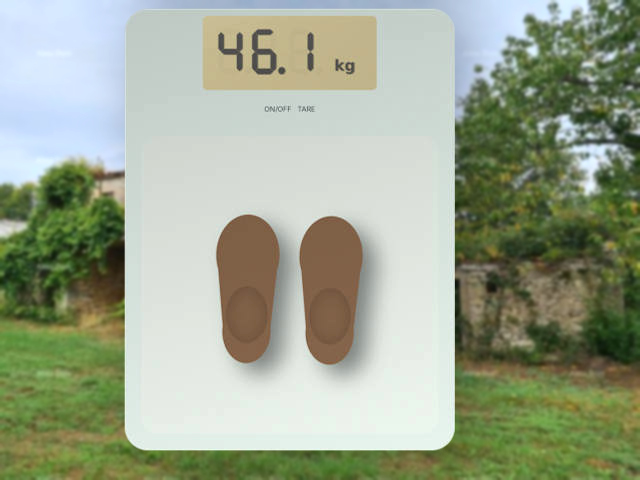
46.1kg
